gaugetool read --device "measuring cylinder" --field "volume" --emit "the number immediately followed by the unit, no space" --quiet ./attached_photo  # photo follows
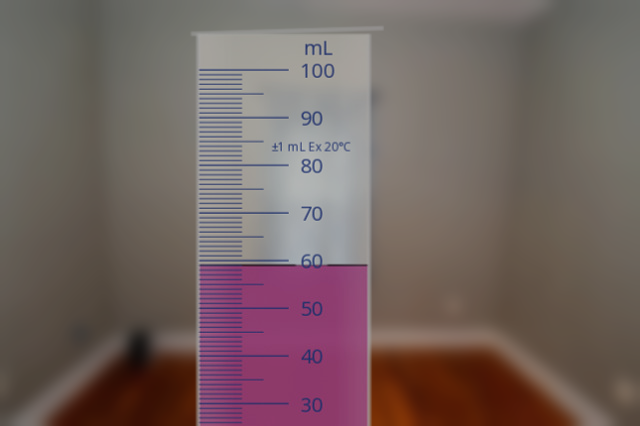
59mL
